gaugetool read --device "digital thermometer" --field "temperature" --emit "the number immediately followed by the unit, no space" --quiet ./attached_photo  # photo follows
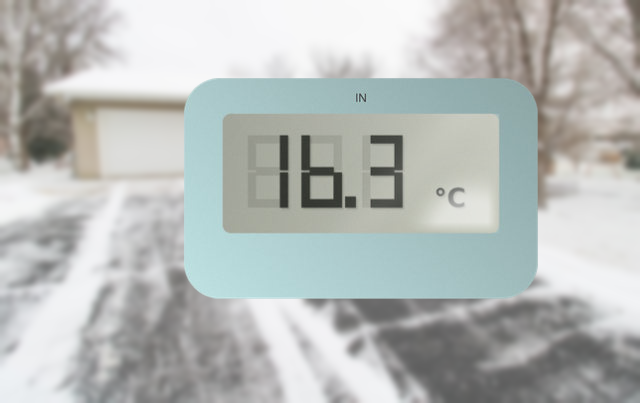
16.3°C
